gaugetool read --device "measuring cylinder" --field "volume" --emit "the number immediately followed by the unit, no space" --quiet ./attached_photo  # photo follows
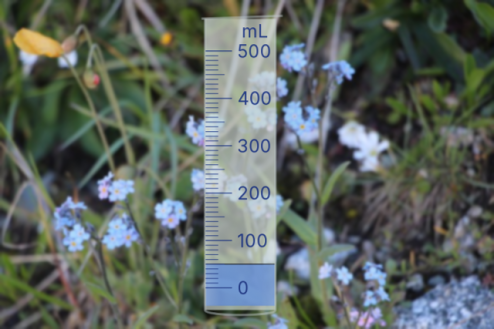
50mL
